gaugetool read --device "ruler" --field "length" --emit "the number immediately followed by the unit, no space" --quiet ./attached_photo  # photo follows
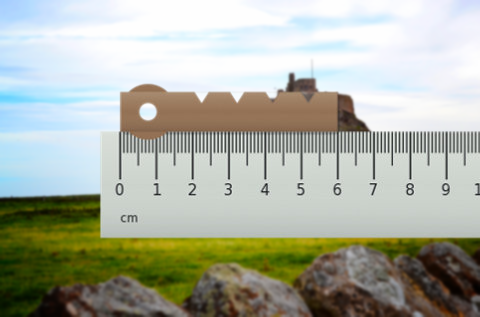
6cm
